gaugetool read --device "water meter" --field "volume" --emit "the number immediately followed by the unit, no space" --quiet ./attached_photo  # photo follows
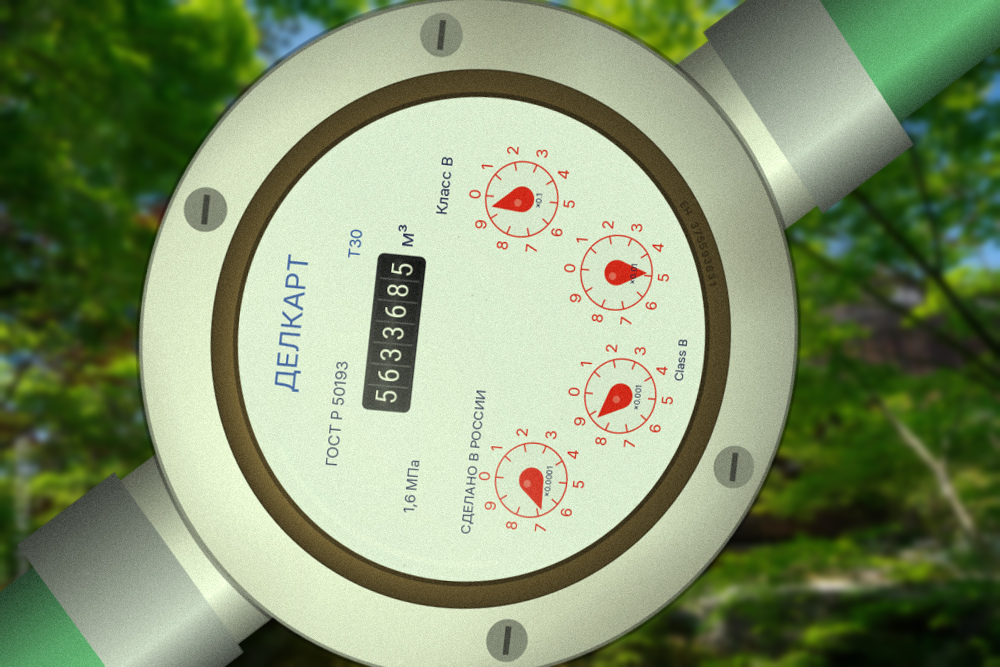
5633684.9486m³
